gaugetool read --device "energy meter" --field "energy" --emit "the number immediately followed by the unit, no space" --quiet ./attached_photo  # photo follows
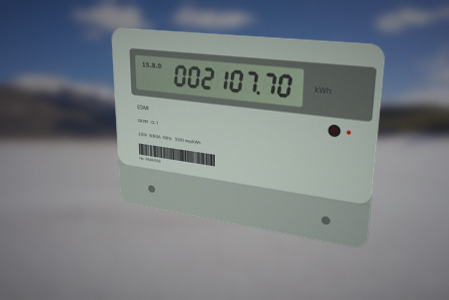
2107.70kWh
